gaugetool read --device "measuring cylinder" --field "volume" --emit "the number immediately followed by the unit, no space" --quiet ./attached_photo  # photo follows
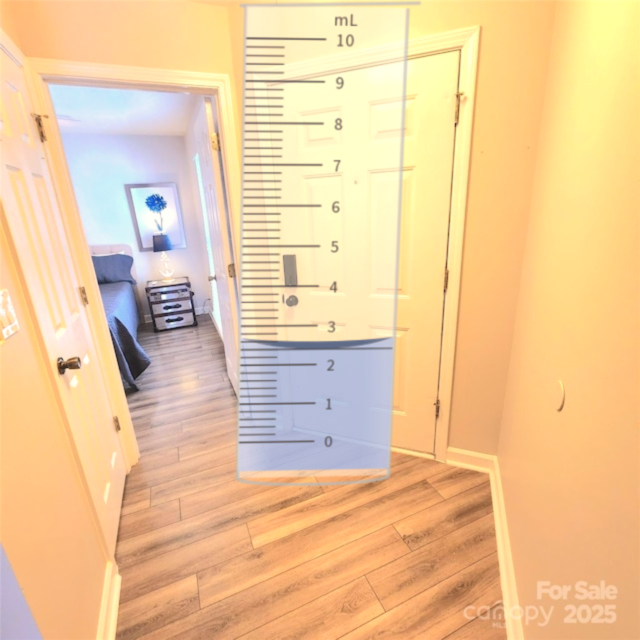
2.4mL
